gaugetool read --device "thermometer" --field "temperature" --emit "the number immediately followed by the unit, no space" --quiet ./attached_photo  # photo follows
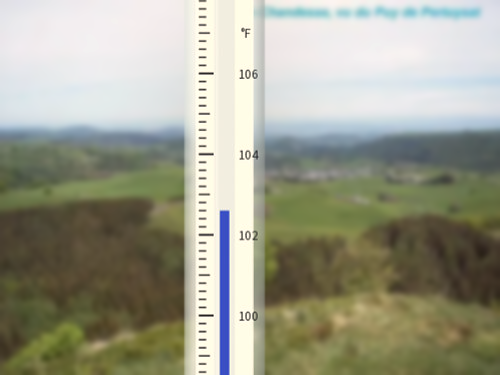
102.6°F
